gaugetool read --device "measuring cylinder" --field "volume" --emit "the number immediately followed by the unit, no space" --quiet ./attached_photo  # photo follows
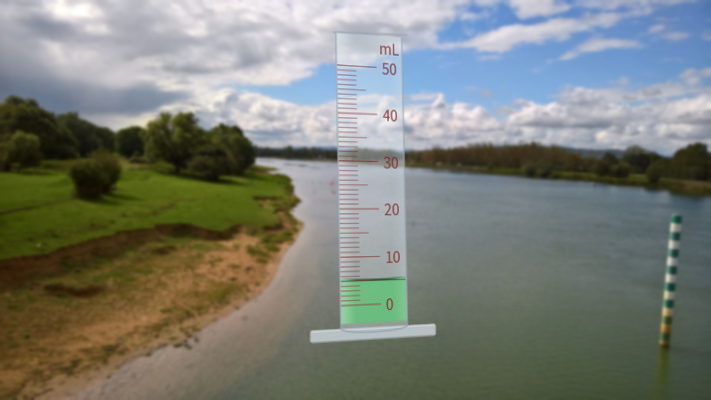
5mL
